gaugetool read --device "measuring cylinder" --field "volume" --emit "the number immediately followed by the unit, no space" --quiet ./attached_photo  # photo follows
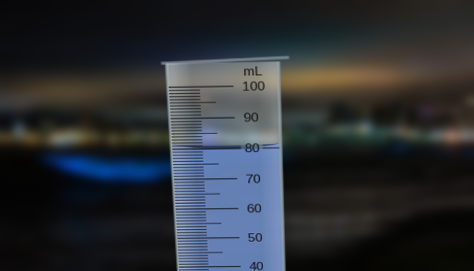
80mL
